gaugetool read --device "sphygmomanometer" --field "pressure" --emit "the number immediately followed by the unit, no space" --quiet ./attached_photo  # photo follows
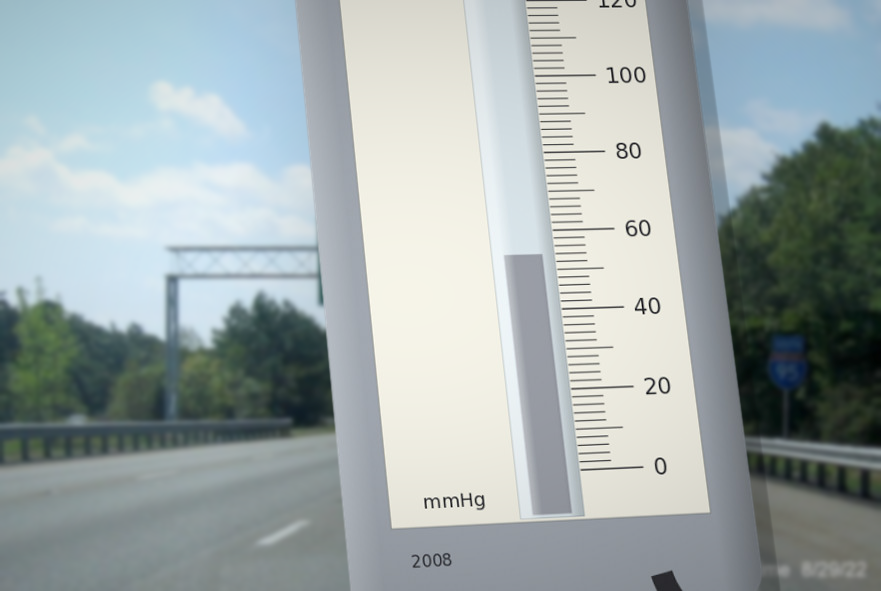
54mmHg
